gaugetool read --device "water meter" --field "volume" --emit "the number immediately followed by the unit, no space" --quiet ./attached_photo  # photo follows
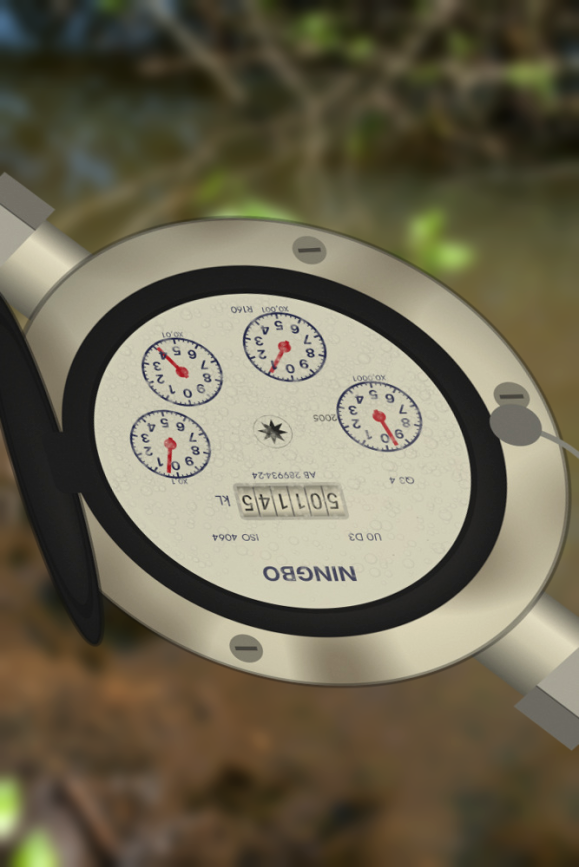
501145.0409kL
